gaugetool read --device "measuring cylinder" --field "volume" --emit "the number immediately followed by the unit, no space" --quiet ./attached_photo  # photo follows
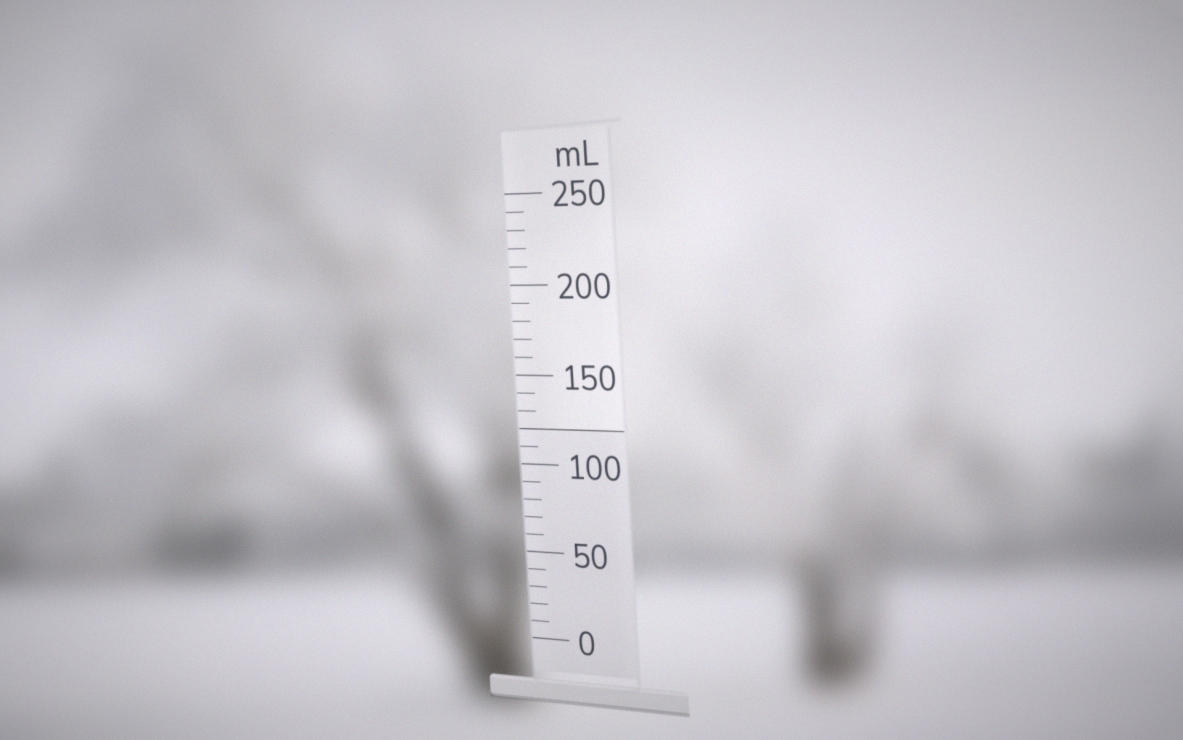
120mL
